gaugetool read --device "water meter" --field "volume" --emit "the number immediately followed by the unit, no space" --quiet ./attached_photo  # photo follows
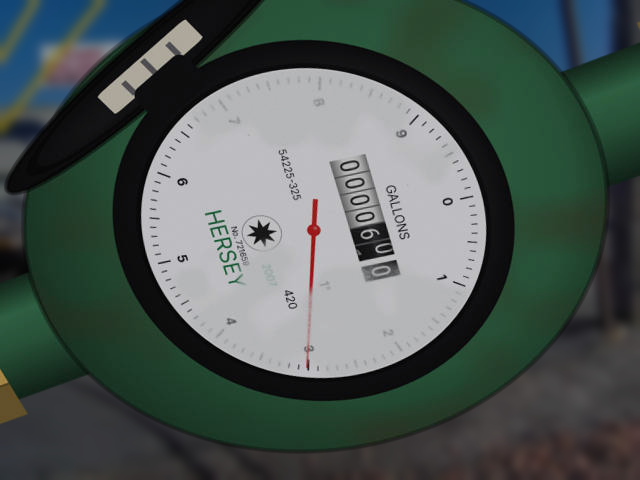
603.0gal
